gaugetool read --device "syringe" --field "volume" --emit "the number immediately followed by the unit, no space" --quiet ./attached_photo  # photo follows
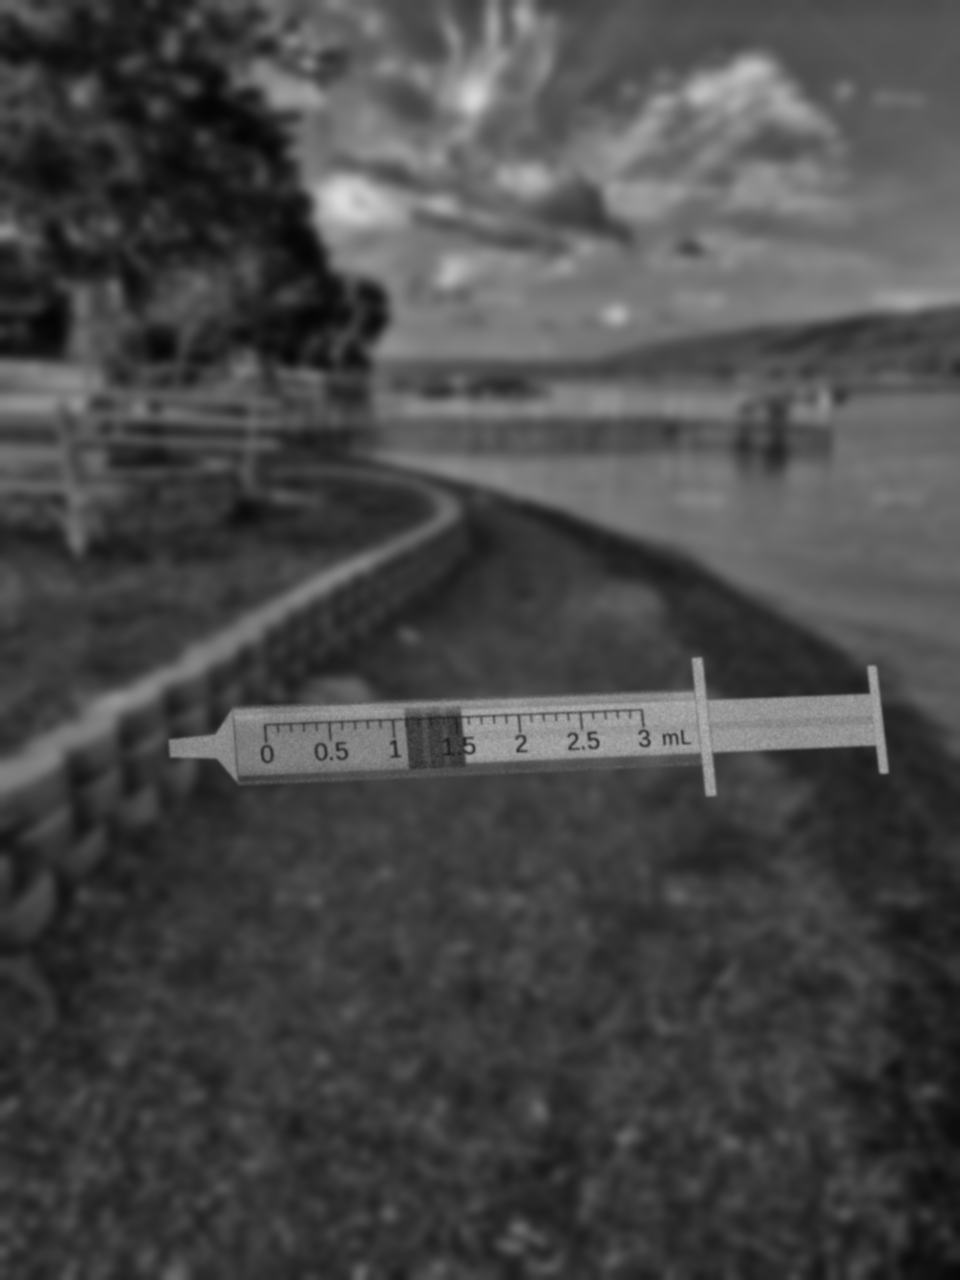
1.1mL
